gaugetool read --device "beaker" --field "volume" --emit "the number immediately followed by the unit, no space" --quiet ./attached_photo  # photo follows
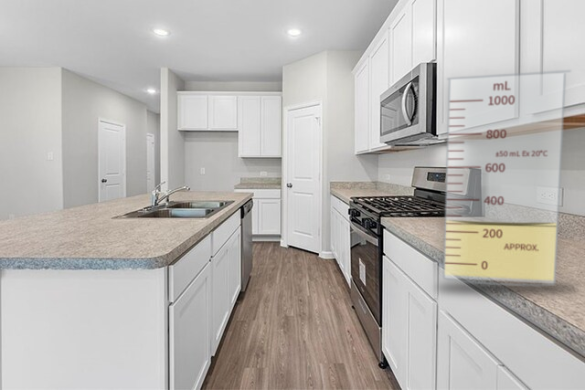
250mL
